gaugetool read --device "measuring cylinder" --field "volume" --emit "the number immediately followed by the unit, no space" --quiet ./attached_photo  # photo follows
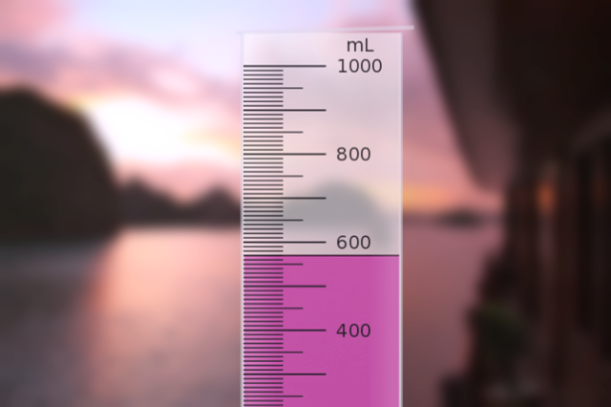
570mL
